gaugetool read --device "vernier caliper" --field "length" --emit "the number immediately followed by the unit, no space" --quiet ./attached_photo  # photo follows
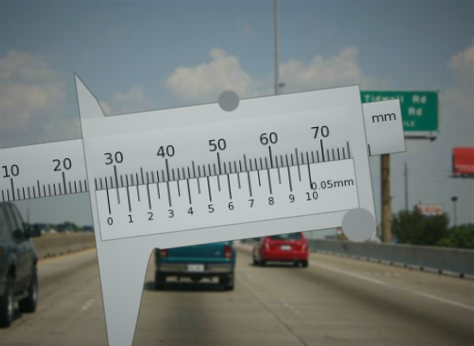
28.0mm
